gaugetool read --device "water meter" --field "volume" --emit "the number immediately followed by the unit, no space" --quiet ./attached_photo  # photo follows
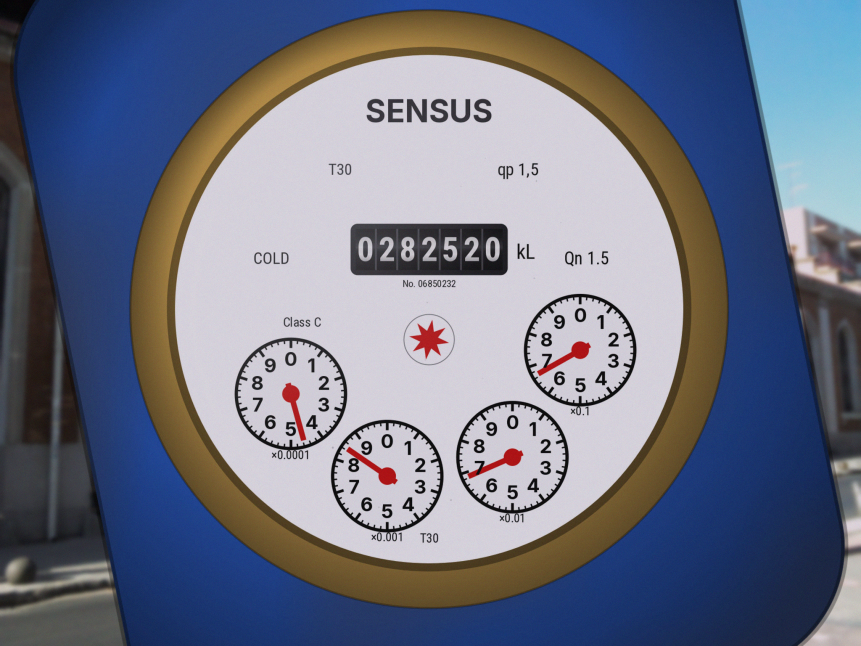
282520.6684kL
